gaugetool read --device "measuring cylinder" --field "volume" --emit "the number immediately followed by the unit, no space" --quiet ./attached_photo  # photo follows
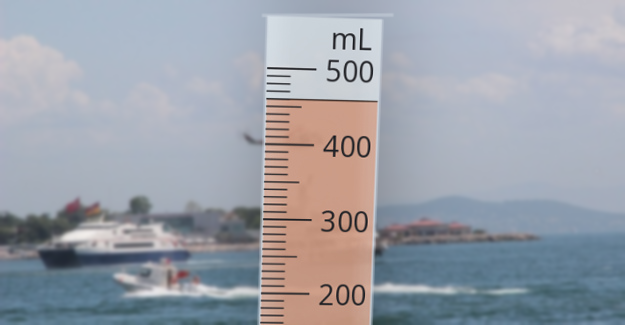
460mL
